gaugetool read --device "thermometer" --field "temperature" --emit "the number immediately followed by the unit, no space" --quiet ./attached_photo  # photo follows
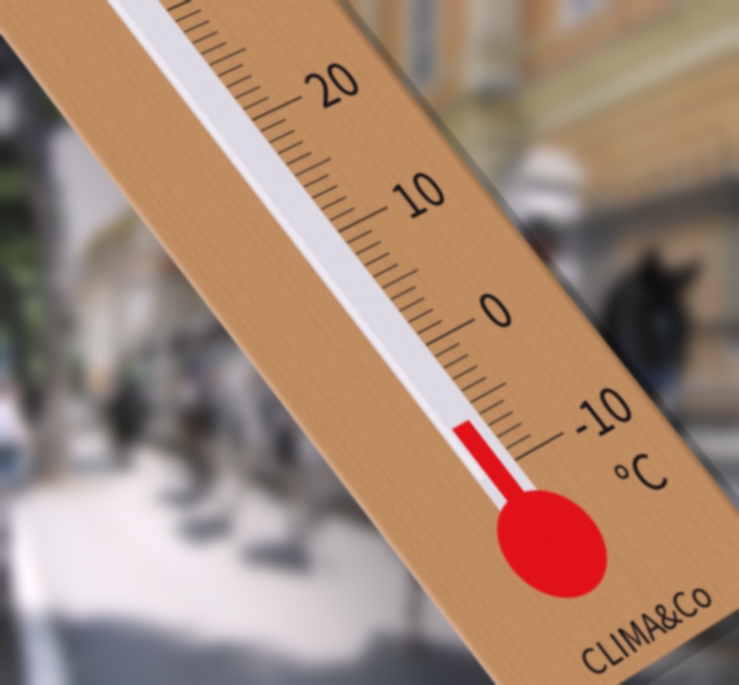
-6°C
